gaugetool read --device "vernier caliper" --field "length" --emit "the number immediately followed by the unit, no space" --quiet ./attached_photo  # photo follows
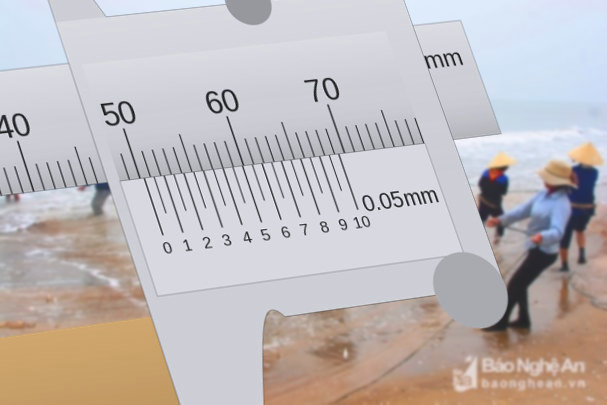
50.4mm
